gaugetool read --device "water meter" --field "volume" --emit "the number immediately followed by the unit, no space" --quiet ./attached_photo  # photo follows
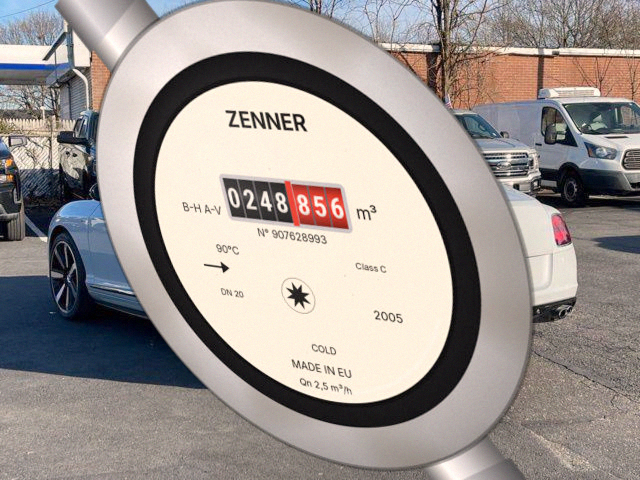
248.856m³
